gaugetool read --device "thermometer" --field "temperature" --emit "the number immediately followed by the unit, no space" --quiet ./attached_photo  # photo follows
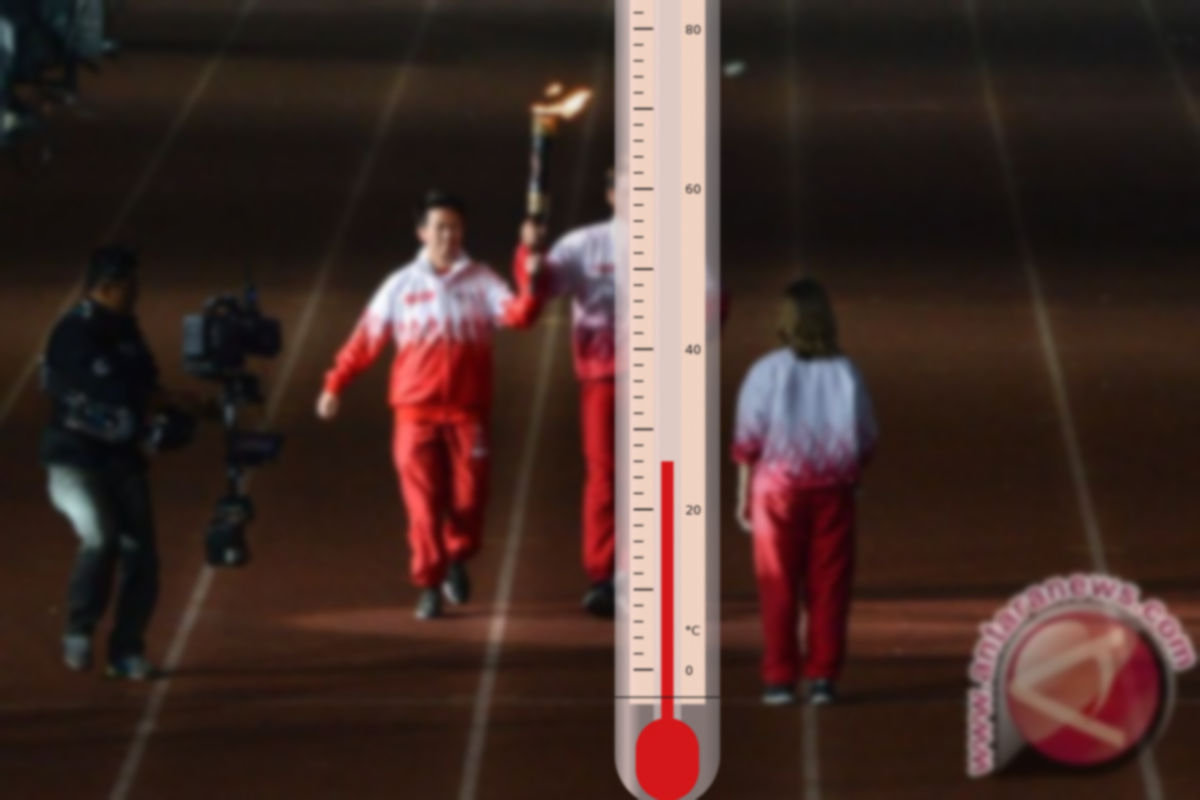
26°C
